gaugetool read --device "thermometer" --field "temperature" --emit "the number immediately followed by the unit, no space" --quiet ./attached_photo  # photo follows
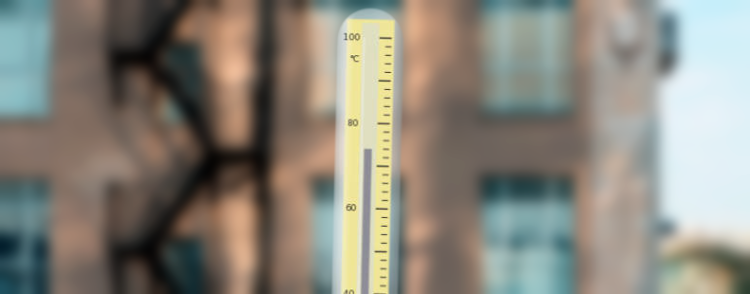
74°C
